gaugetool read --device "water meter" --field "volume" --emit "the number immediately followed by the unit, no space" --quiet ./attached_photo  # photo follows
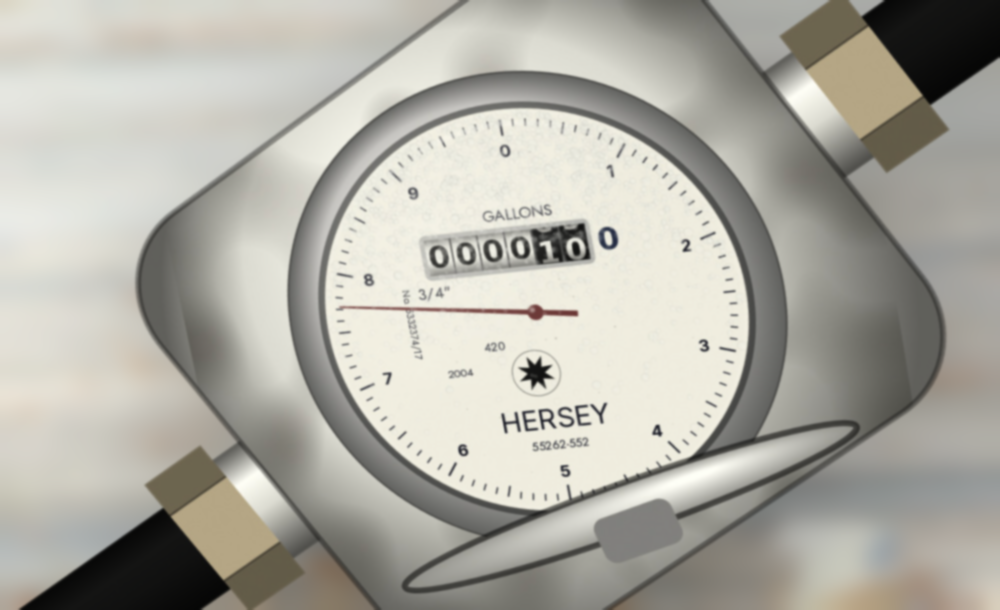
97.7gal
